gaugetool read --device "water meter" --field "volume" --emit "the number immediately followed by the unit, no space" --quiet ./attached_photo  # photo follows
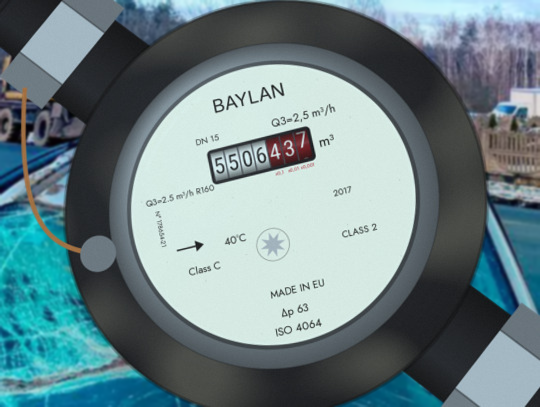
5506.437m³
